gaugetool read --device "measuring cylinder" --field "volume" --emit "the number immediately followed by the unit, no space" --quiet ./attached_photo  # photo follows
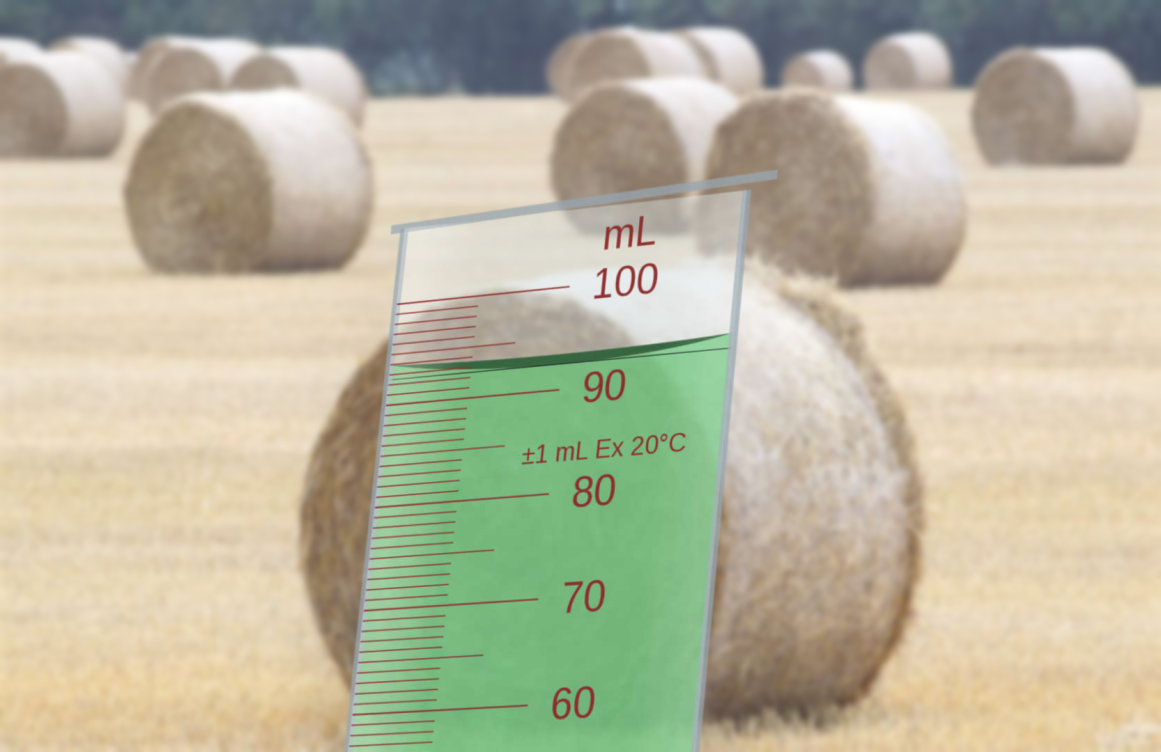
92.5mL
